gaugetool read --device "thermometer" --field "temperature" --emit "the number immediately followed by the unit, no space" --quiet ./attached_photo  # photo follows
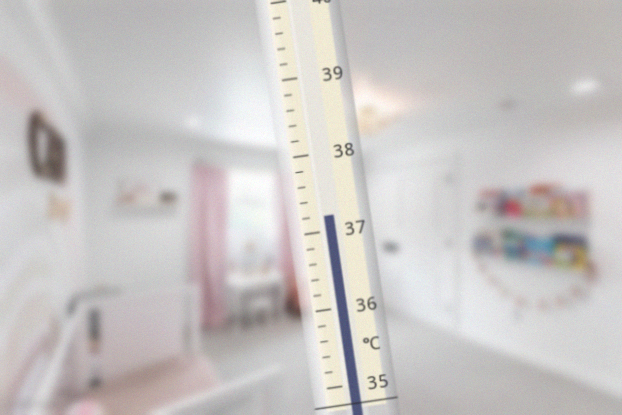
37.2°C
